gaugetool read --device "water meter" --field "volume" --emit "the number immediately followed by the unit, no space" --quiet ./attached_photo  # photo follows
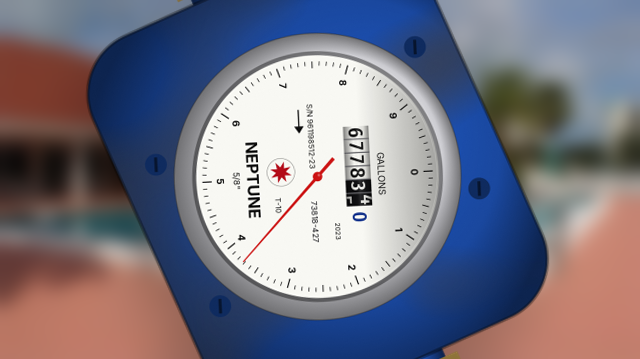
6778343.7gal
